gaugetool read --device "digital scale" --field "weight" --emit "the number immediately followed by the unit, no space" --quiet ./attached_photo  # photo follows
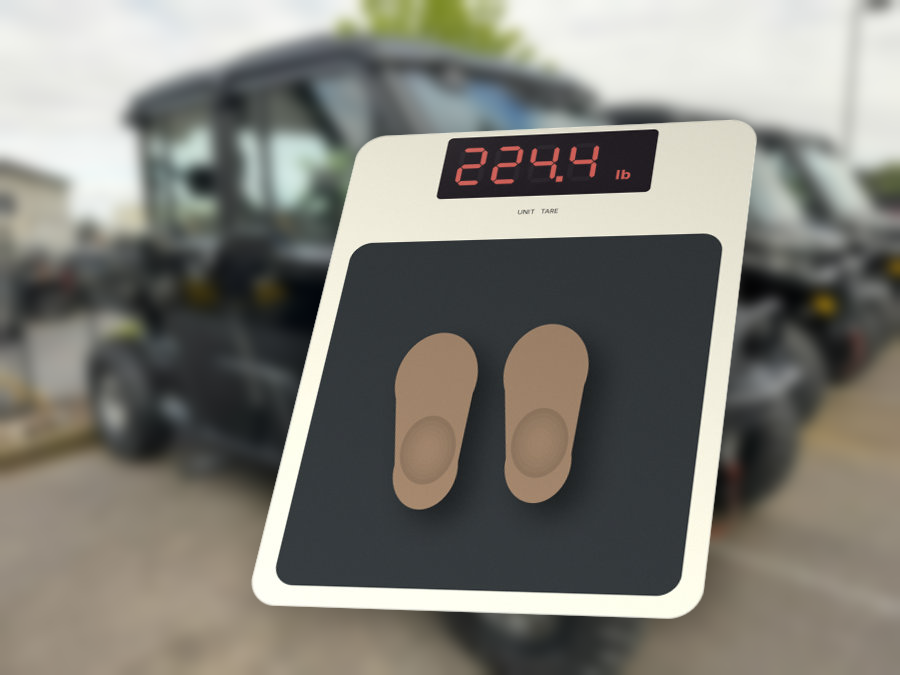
224.4lb
